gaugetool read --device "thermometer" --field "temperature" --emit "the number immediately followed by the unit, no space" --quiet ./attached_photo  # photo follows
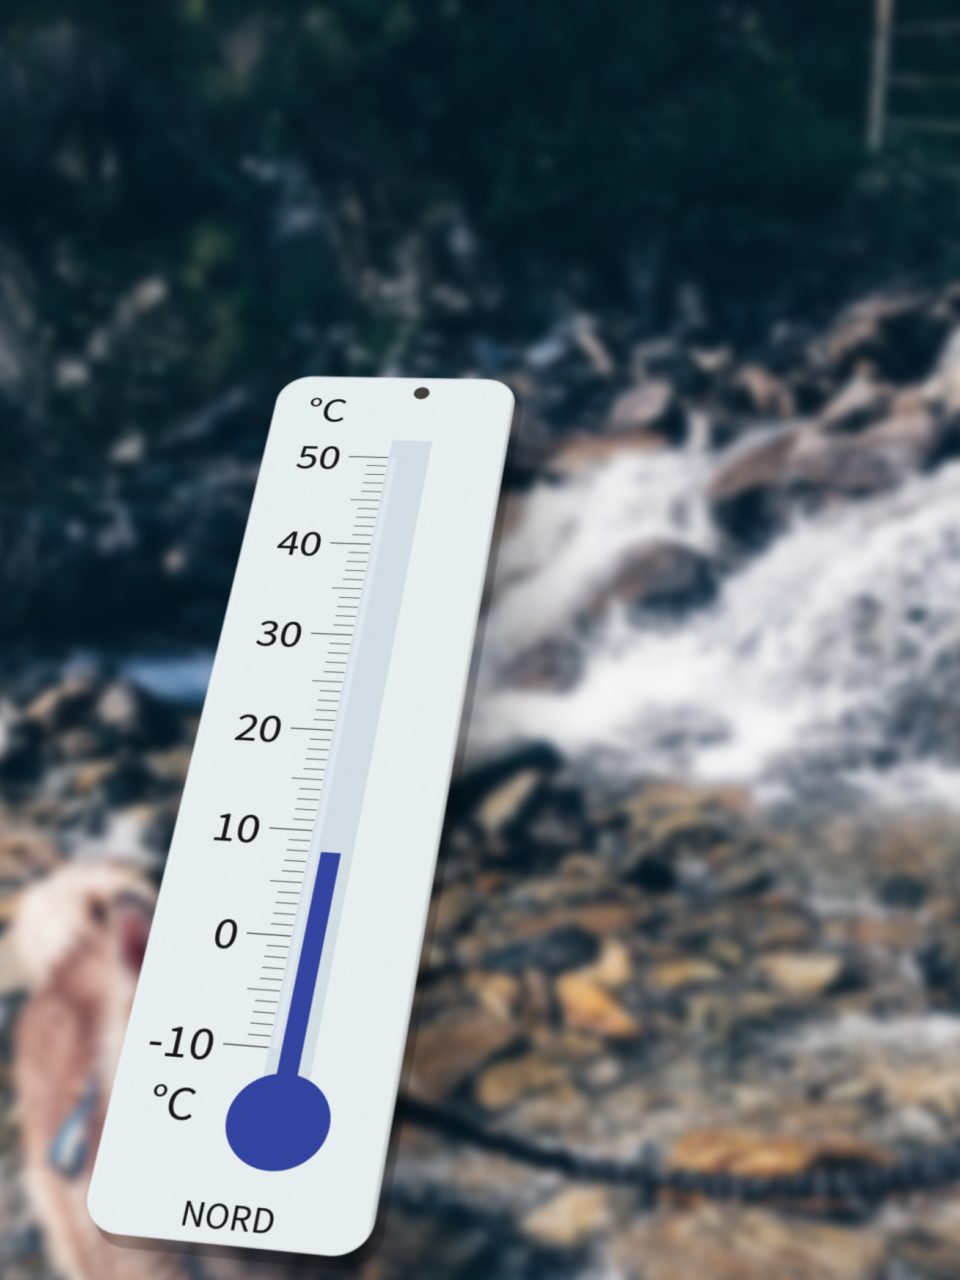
8°C
